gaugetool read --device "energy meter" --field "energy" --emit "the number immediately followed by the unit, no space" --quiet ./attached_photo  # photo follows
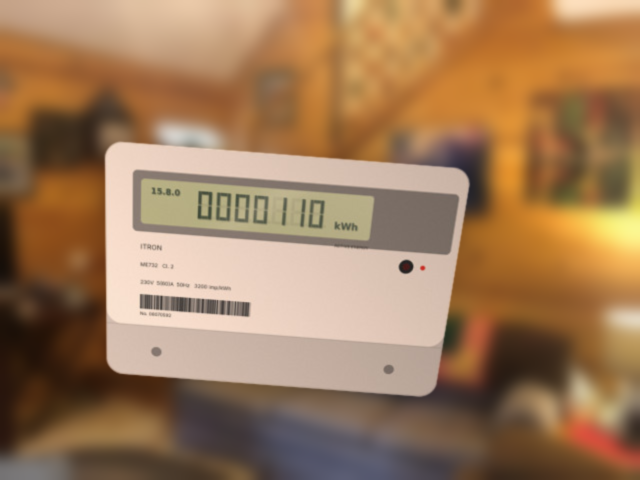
110kWh
